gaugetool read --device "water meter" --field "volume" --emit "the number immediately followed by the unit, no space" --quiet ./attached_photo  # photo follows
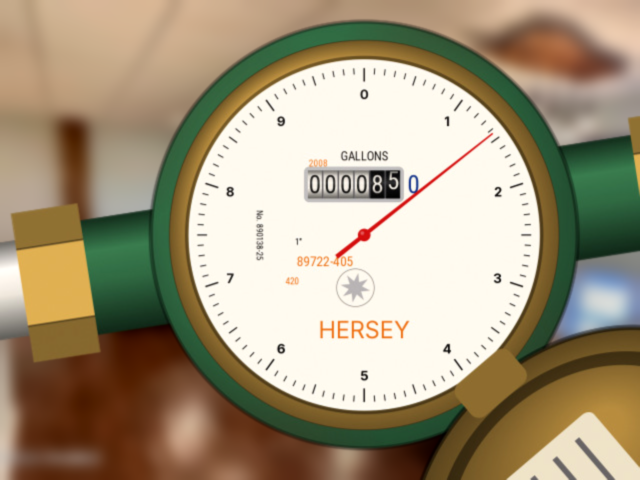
851.4gal
